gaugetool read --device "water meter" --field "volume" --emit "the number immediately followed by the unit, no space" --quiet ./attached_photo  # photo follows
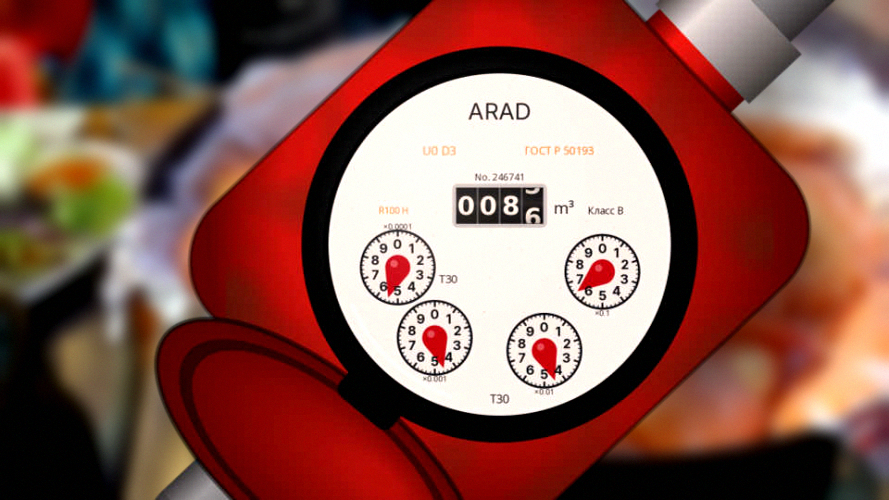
85.6445m³
